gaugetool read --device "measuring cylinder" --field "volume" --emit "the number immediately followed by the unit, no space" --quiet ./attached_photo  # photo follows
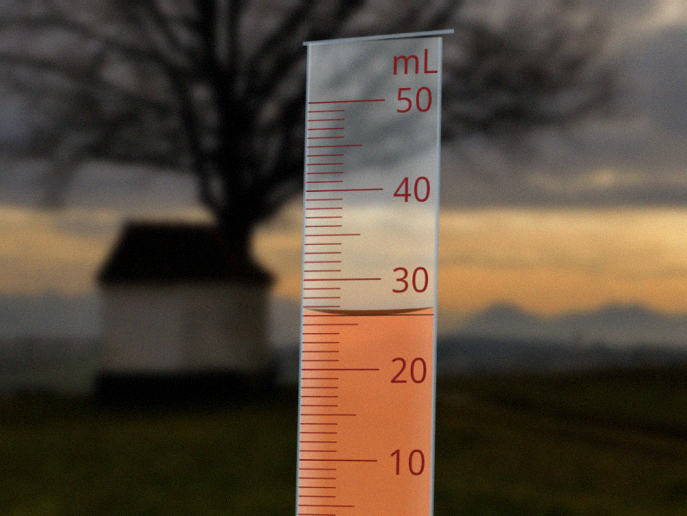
26mL
